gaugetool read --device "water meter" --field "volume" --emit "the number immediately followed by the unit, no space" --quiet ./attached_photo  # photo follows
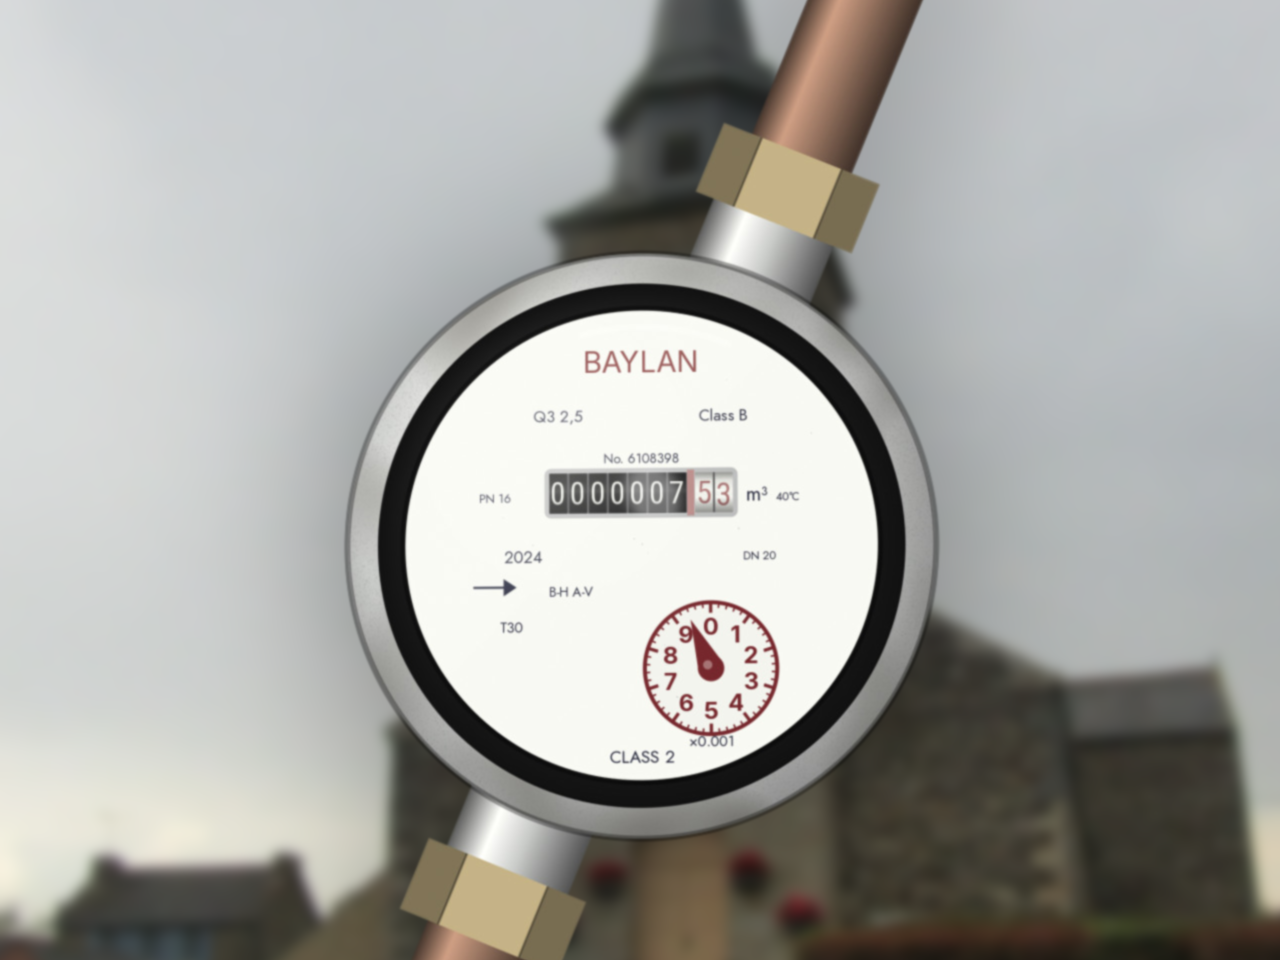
7.529m³
